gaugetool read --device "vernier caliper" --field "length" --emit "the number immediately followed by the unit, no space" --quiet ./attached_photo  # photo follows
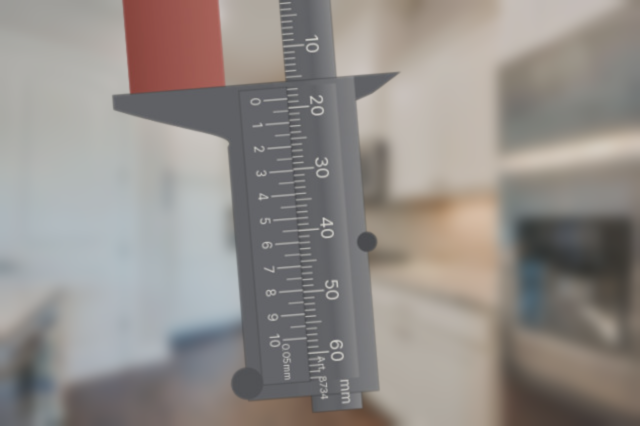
18.5mm
